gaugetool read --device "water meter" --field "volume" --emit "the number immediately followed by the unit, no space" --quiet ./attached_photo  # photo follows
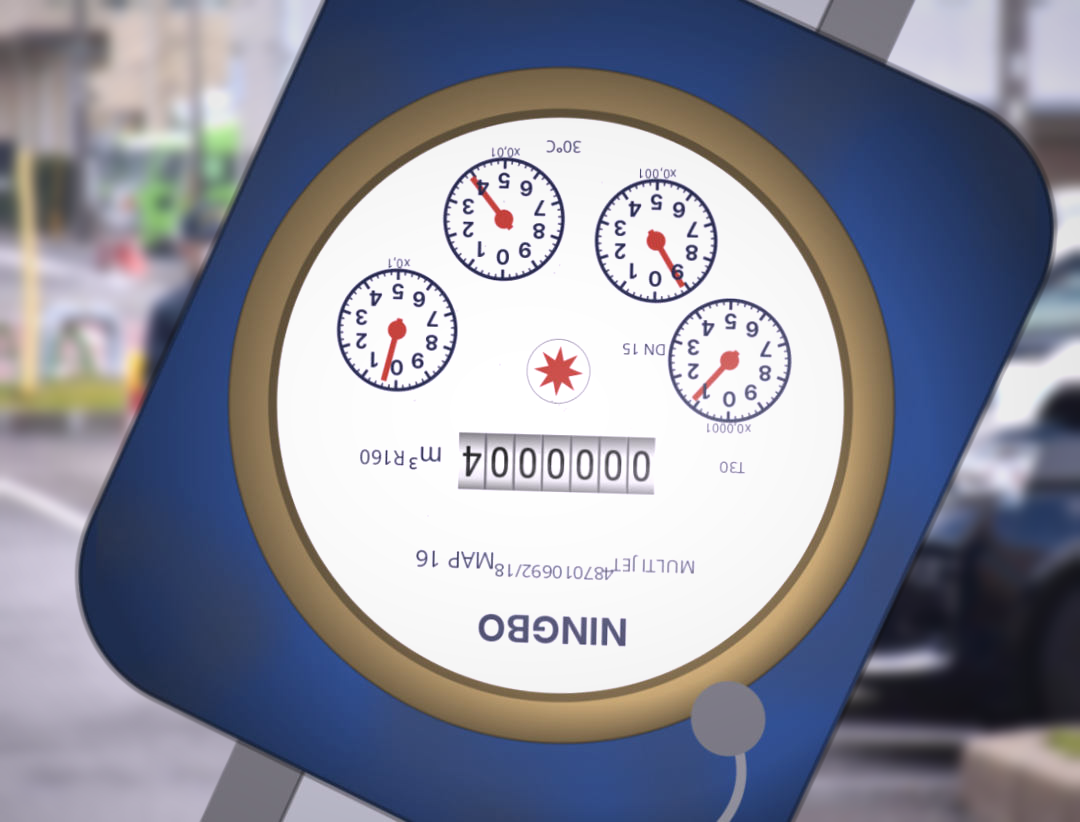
4.0391m³
